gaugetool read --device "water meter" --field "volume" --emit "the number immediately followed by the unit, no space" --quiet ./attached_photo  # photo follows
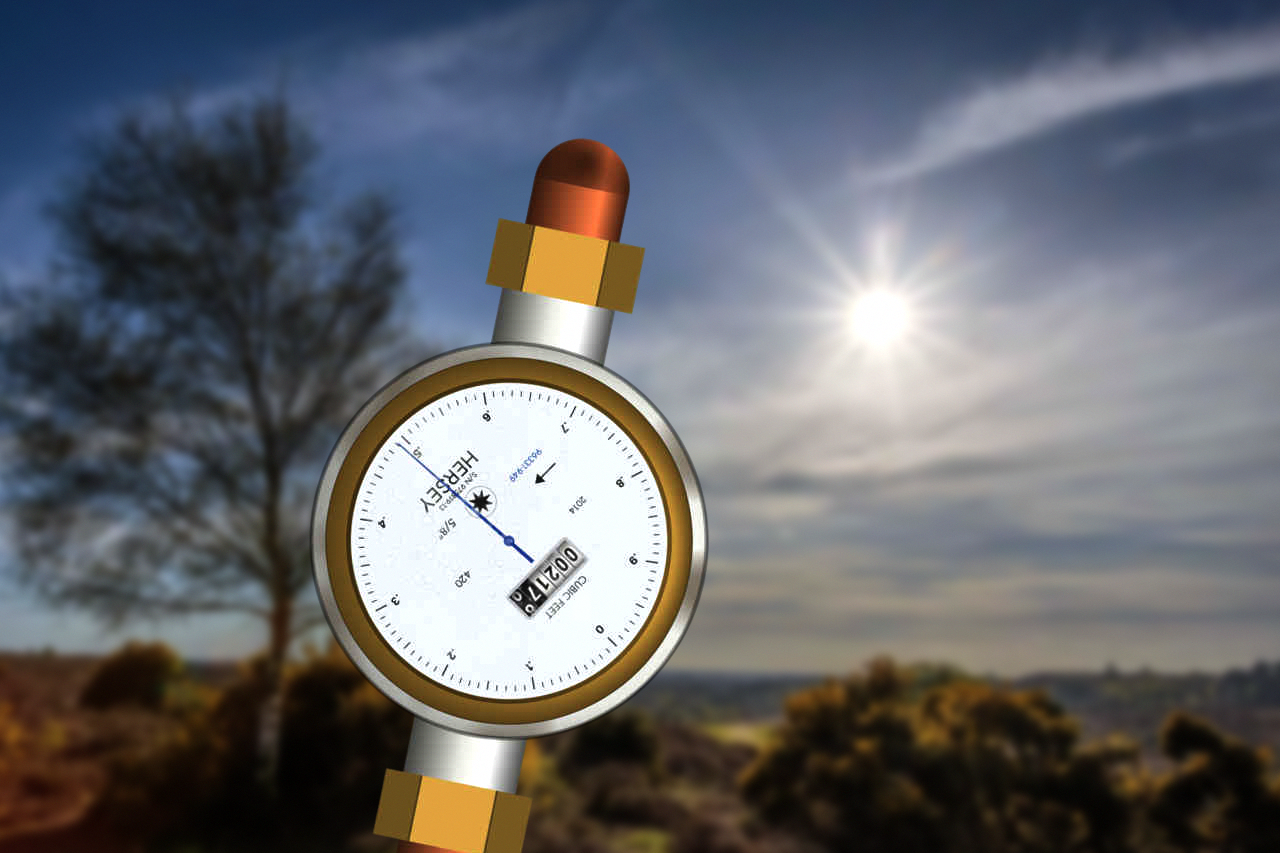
2178.49ft³
